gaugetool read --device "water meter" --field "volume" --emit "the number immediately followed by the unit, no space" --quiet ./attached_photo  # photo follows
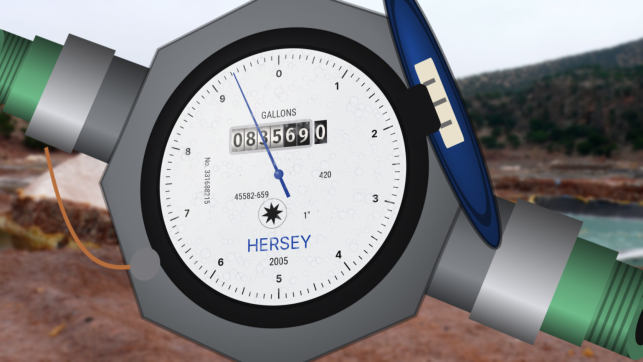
835689.3gal
